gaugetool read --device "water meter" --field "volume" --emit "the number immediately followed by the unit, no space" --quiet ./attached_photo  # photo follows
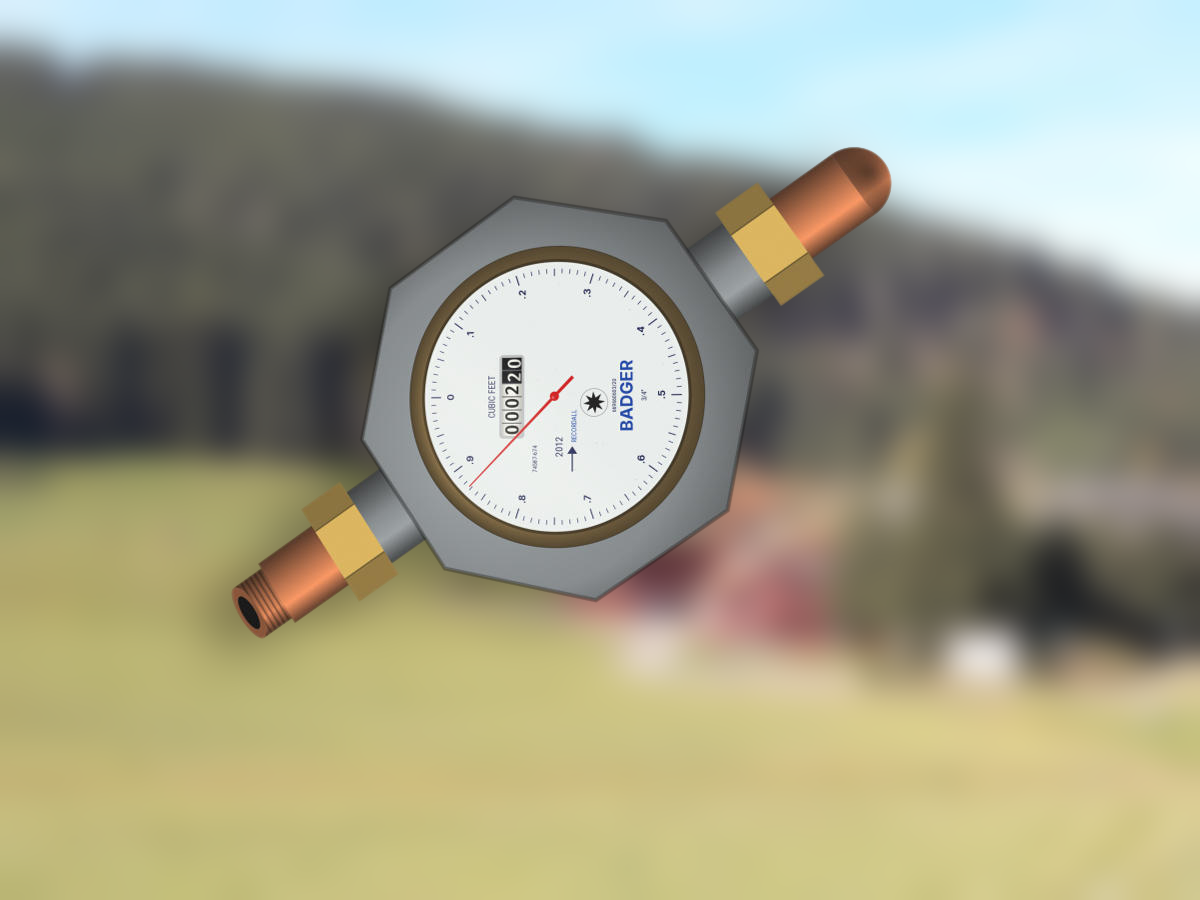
219.87ft³
